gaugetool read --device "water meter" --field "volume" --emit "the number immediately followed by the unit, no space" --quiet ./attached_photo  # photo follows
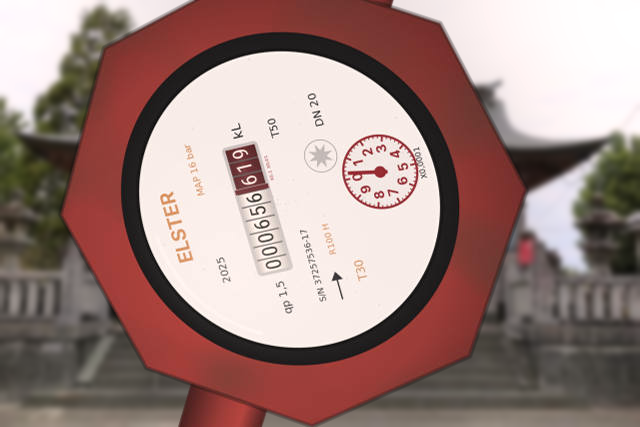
656.6190kL
